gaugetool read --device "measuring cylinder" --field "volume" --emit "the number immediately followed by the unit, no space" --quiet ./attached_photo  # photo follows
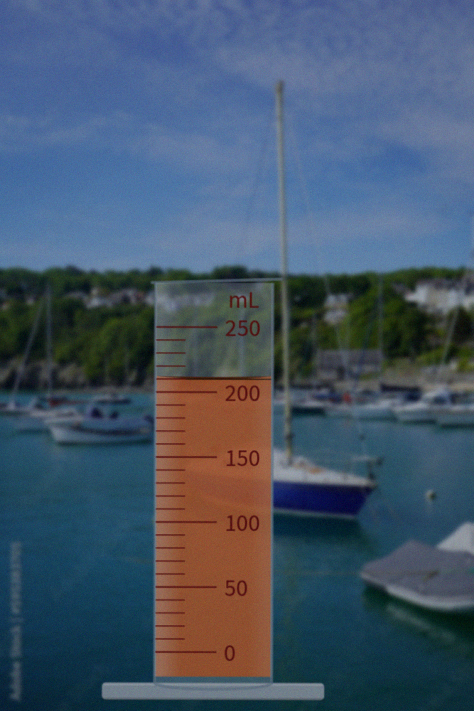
210mL
